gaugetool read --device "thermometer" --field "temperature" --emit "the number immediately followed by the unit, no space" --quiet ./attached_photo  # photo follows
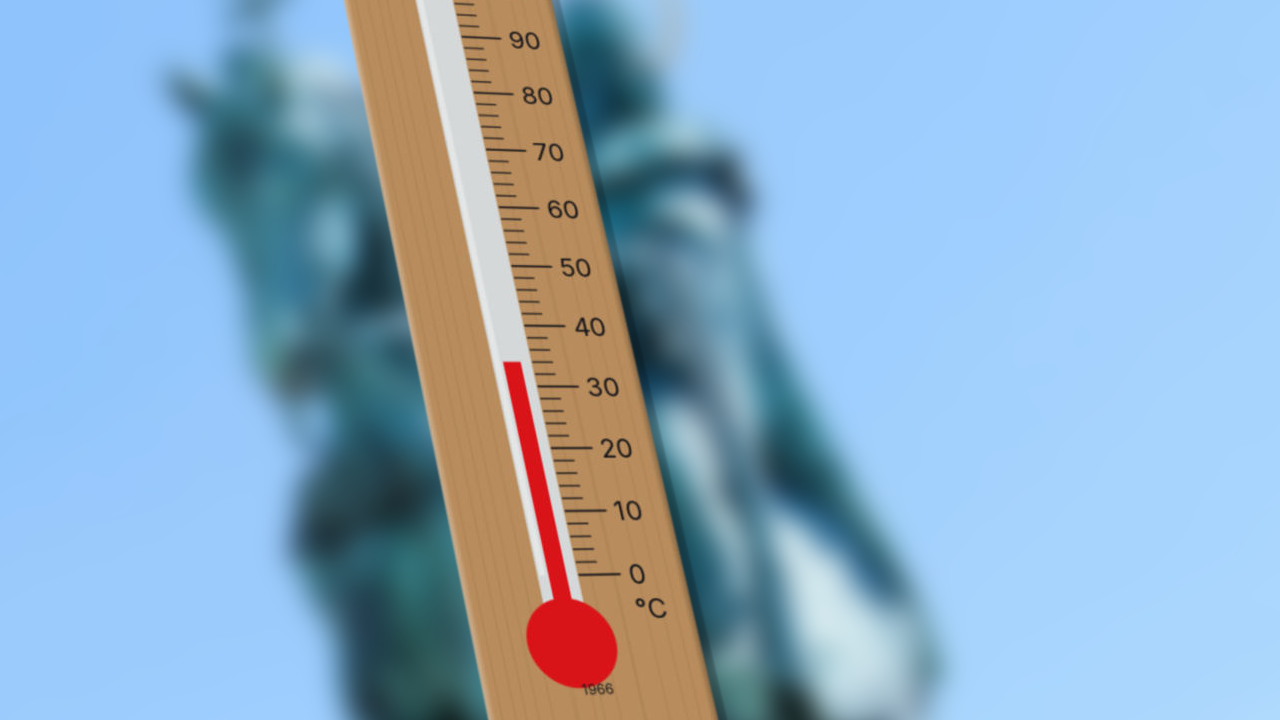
34°C
